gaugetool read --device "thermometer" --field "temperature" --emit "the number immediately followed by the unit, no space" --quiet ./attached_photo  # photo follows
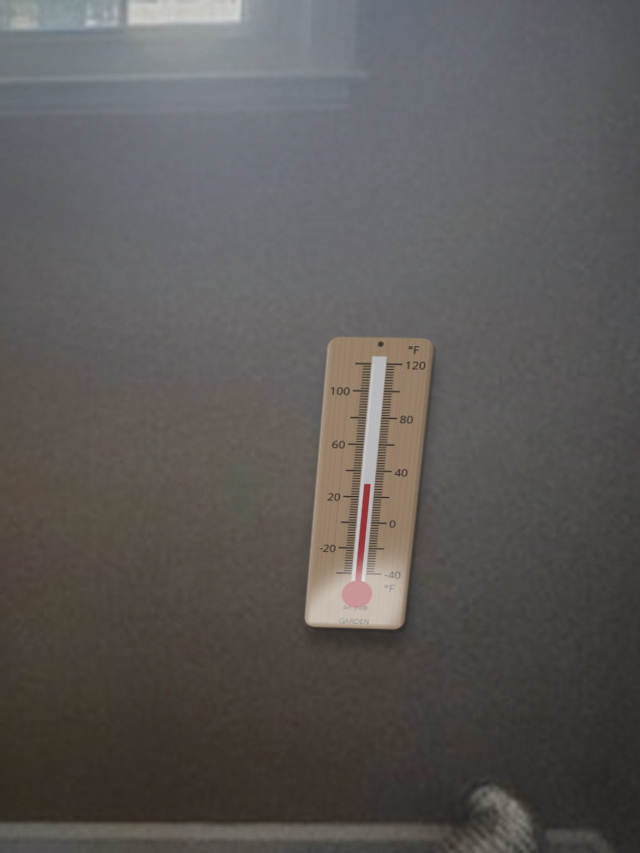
30°F
